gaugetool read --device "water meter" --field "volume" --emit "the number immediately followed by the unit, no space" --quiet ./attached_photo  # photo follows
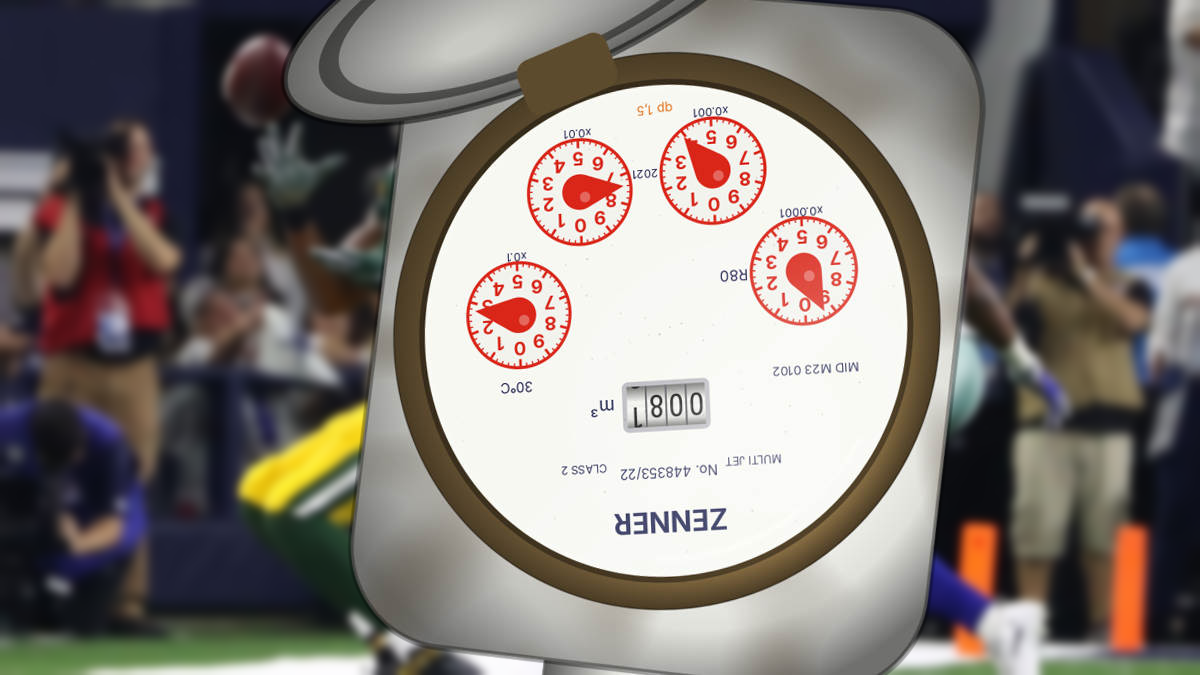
81.2739m³
